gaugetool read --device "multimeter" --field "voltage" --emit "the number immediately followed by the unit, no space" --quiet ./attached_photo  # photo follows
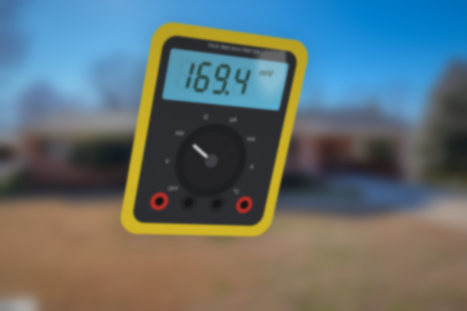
169.4mV
